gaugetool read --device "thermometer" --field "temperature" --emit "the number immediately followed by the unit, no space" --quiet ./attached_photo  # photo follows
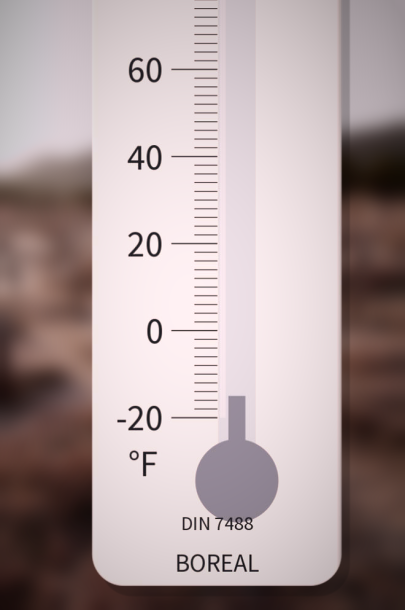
-15°F
